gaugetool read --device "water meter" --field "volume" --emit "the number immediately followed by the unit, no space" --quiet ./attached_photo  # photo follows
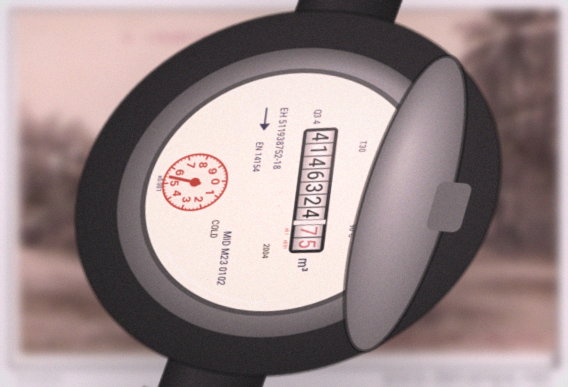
4146324.755m³
